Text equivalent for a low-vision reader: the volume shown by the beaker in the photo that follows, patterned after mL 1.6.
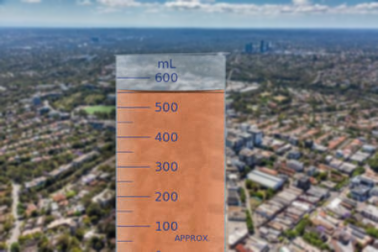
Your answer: mL 550
